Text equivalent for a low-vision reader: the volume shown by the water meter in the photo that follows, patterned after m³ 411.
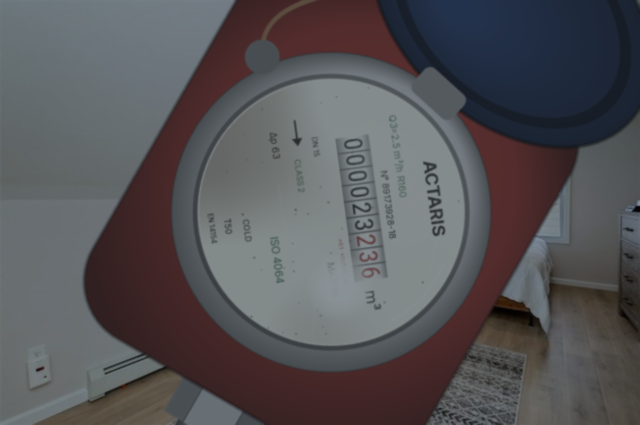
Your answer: m³ 23.236
